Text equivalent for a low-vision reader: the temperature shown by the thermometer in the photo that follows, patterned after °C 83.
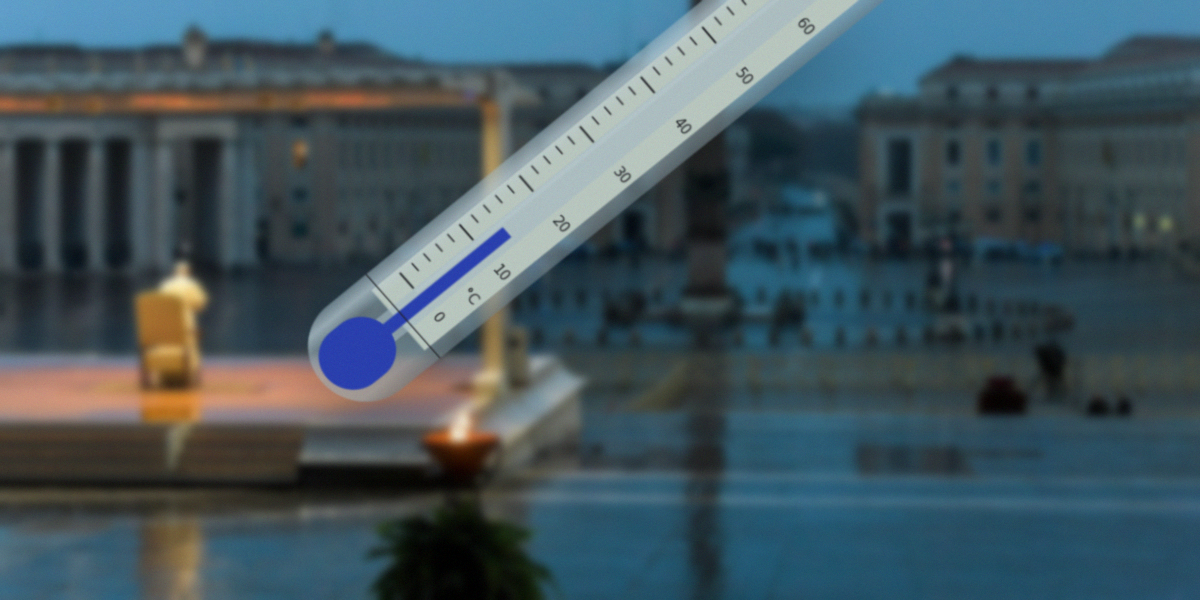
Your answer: °C 14
